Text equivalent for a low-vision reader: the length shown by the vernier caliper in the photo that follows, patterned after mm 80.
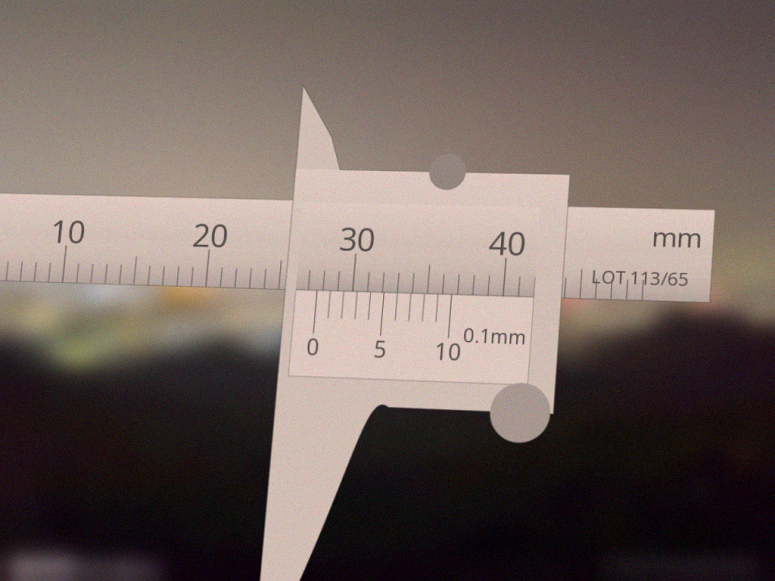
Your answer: mm 27.6
